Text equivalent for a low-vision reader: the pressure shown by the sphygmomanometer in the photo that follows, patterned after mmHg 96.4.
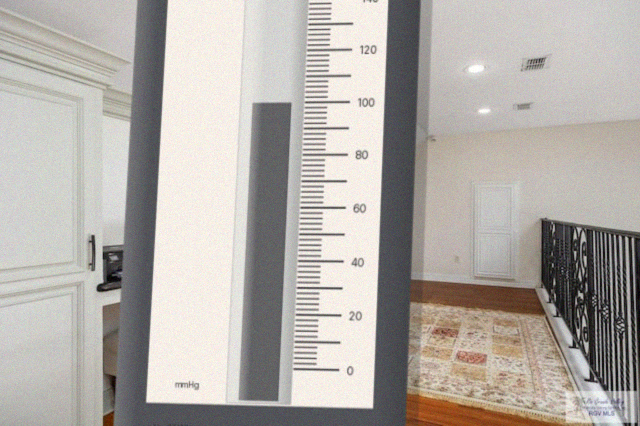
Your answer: mmHg 100
